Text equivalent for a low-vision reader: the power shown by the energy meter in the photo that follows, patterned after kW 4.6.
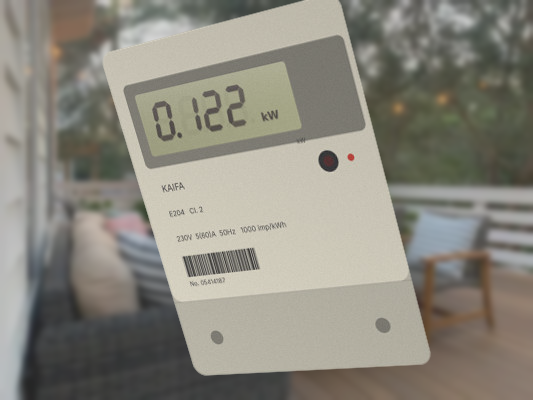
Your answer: kW 0.122
